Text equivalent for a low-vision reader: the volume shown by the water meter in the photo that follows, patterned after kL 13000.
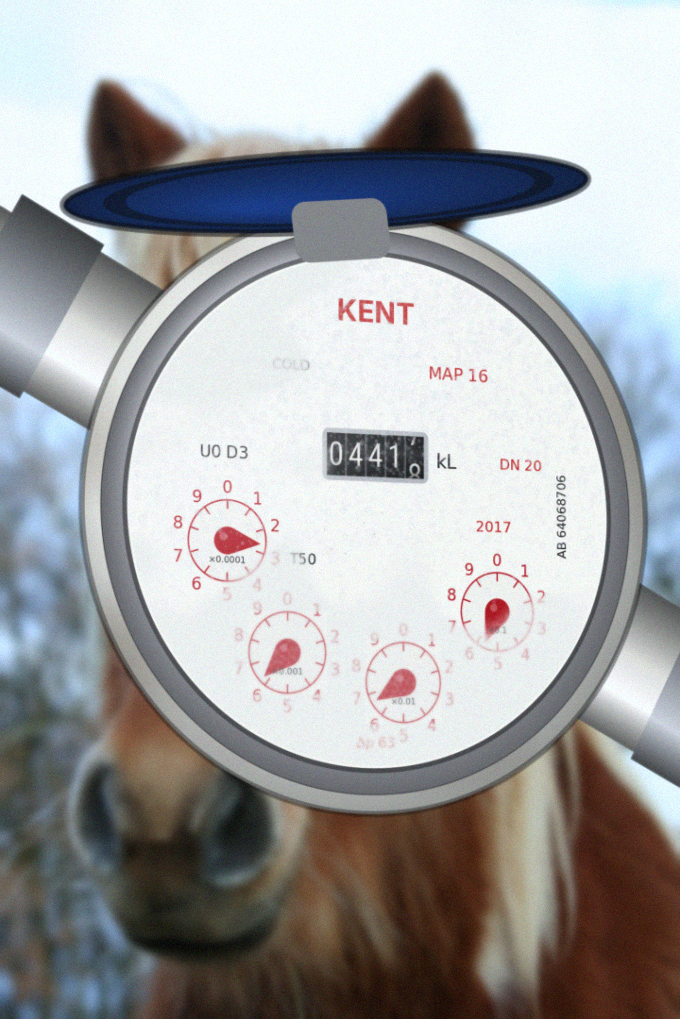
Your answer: kL 4417.5662
